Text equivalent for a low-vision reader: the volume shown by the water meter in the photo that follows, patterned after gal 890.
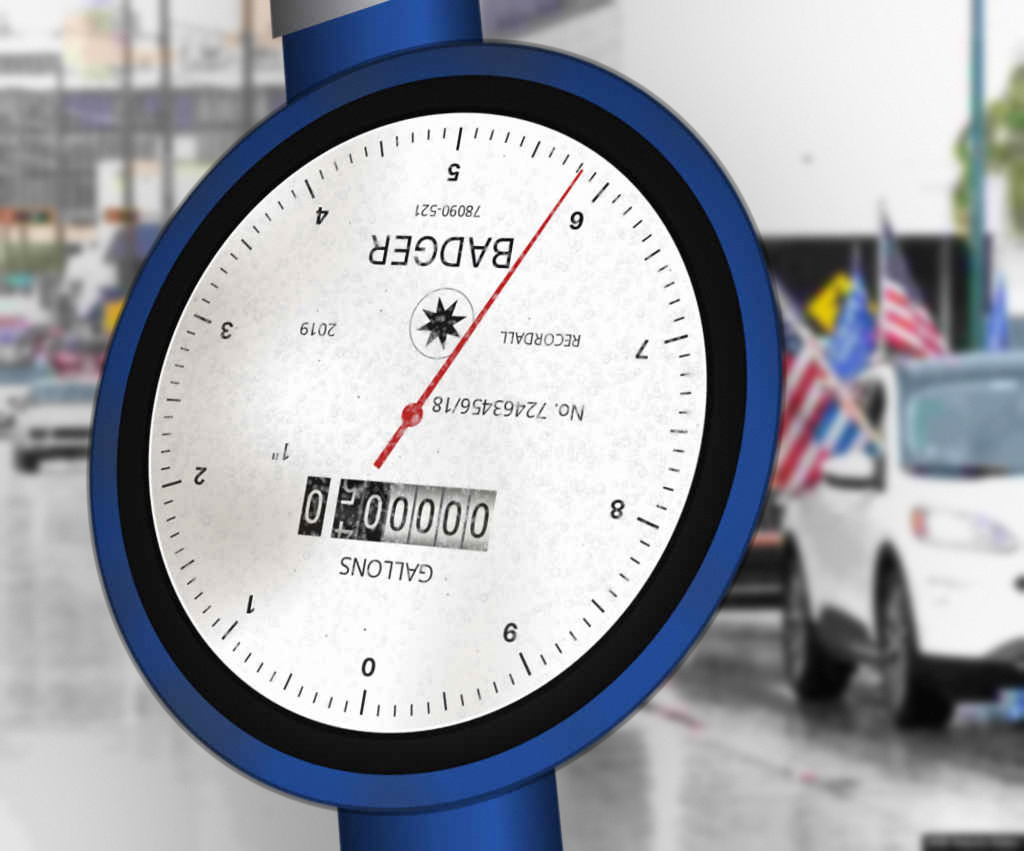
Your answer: gal 45.8
